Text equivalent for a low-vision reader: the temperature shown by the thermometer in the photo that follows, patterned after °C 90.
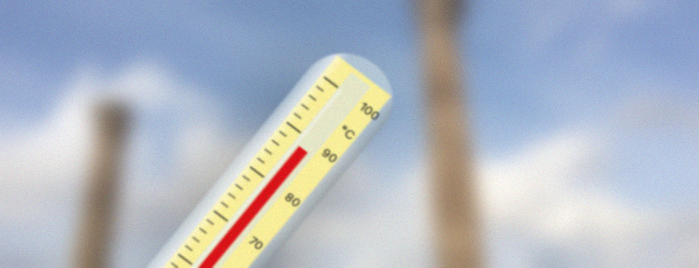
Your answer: °C 88
